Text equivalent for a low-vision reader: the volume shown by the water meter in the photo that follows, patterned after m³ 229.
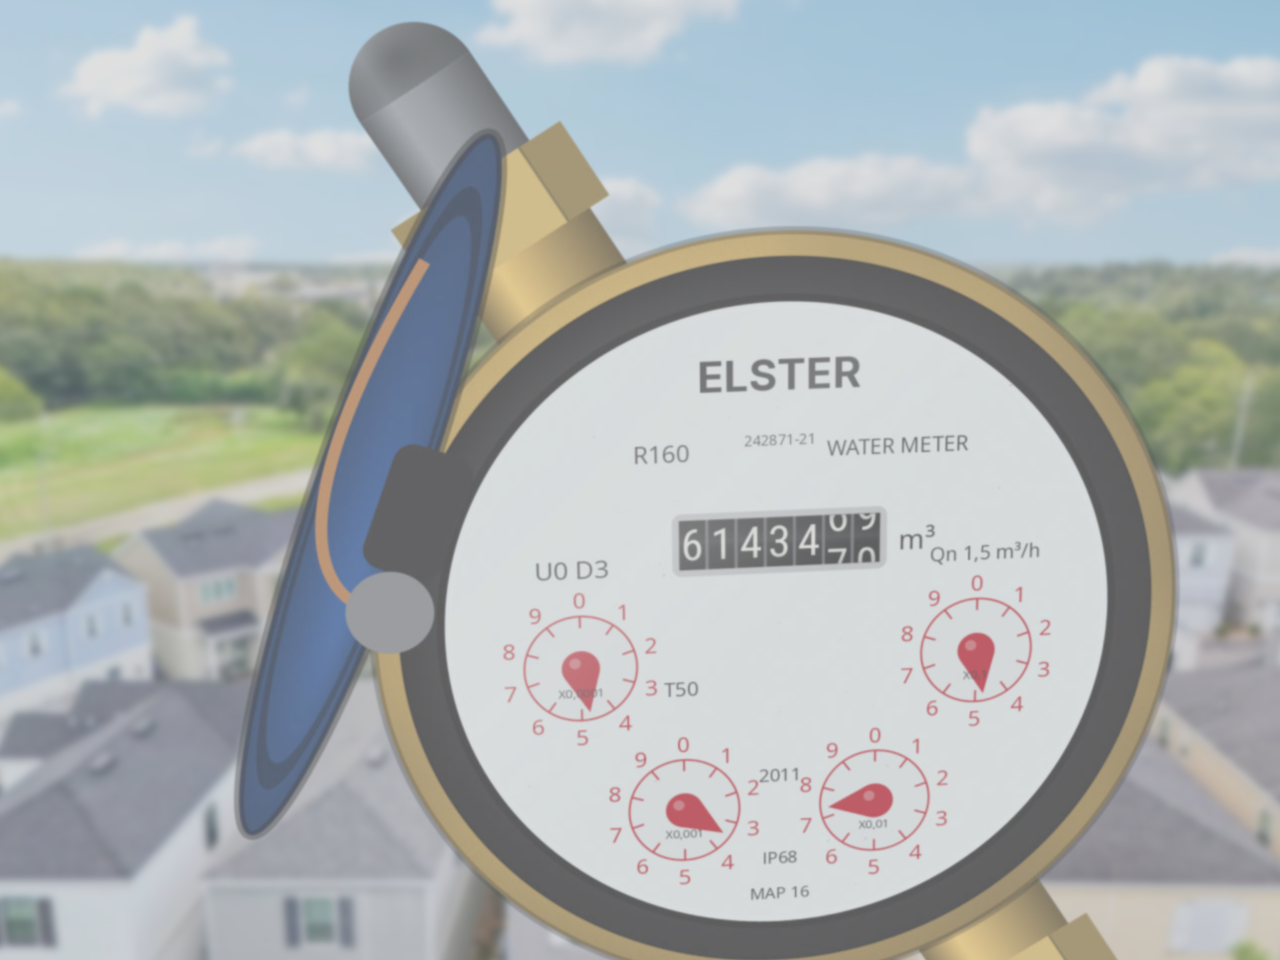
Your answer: m³ 6143469.4734
